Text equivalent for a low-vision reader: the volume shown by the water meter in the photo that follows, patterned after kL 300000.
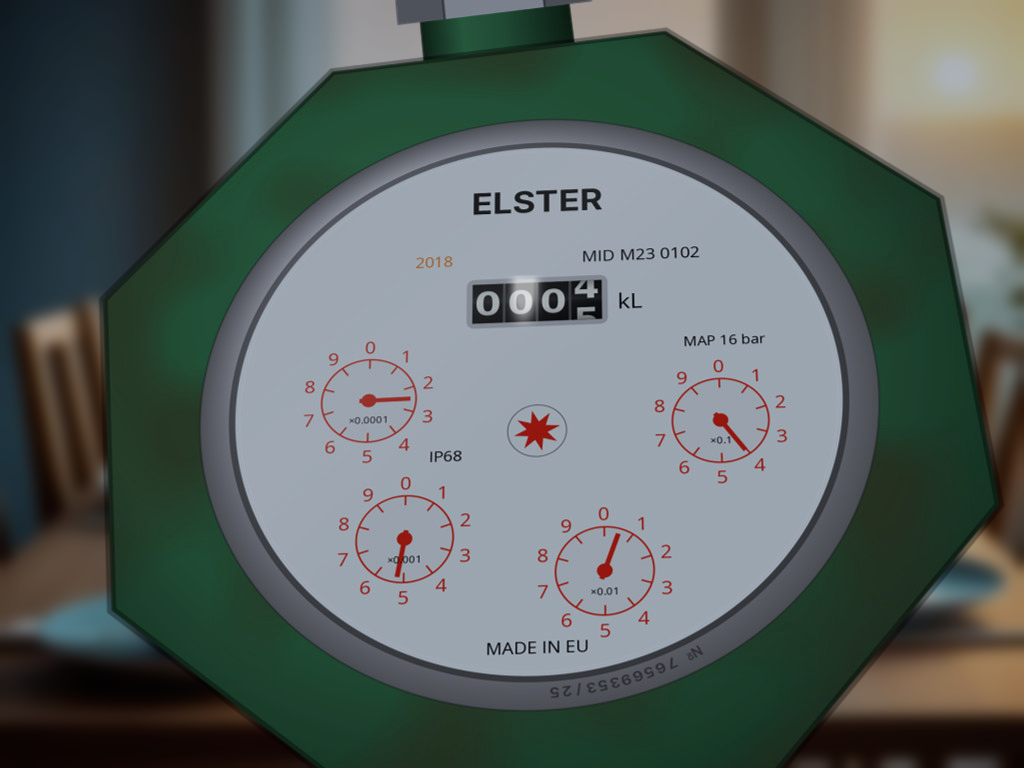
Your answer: kL 4.4052
